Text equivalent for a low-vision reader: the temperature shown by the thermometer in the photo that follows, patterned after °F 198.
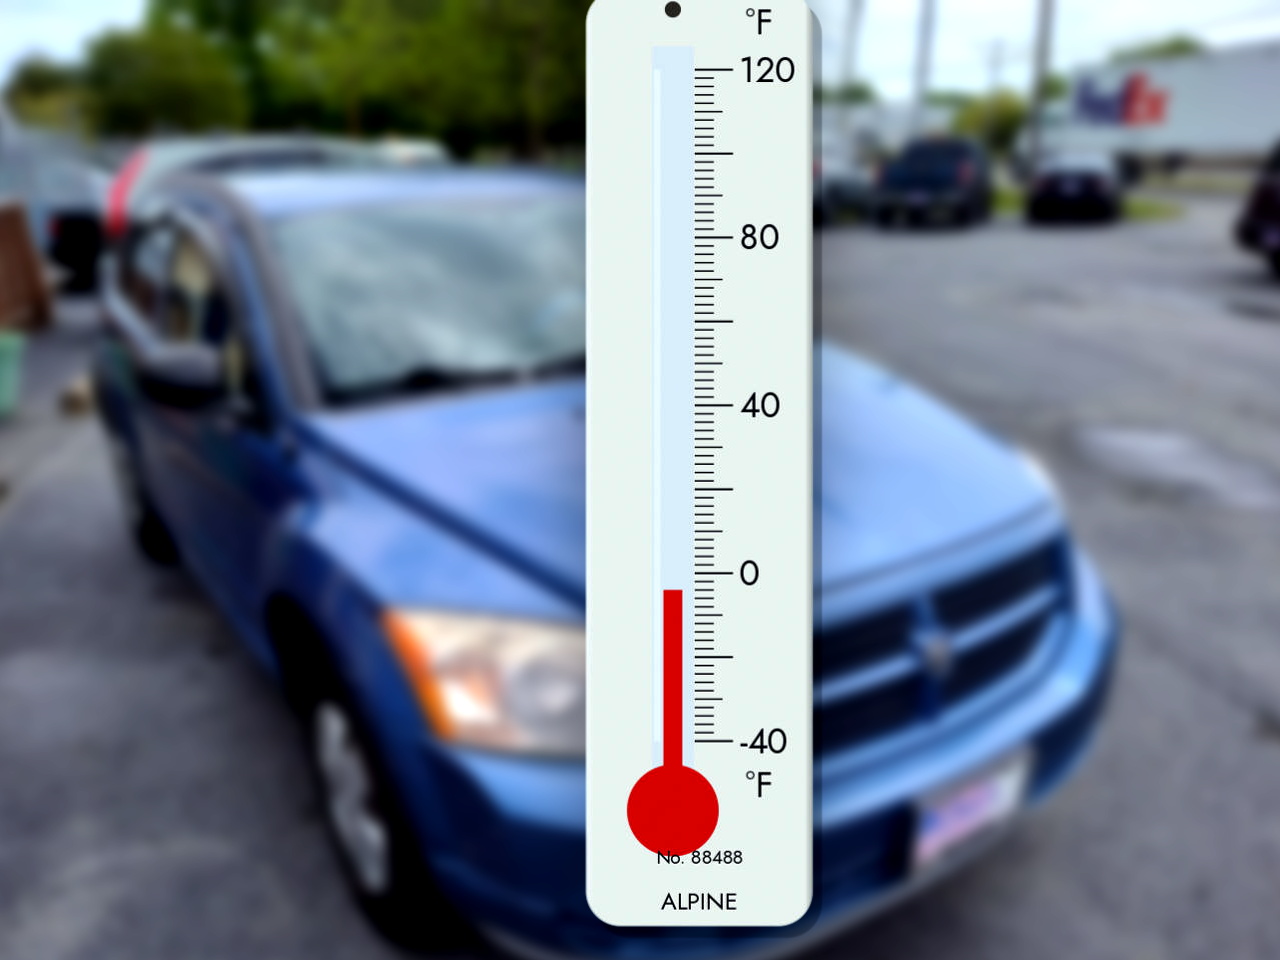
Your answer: °F -4
